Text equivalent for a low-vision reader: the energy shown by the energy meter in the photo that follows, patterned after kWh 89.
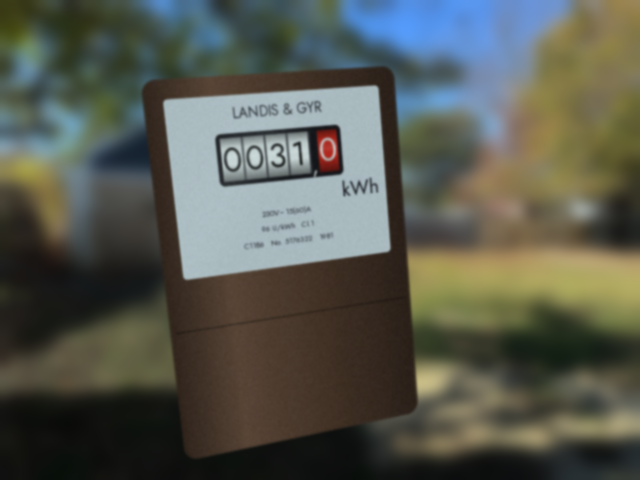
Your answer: kWh 31.0
